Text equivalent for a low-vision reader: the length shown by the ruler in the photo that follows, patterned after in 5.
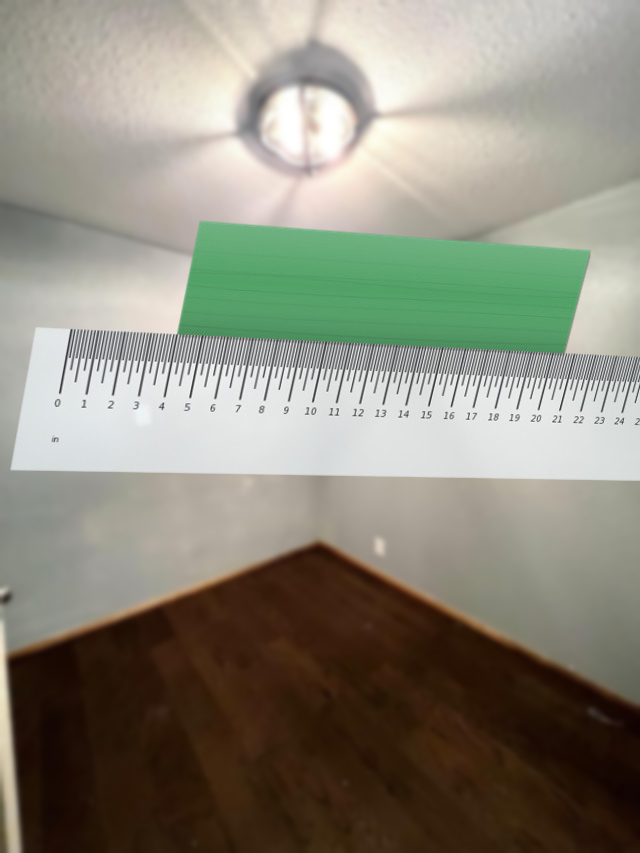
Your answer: in 16.5
